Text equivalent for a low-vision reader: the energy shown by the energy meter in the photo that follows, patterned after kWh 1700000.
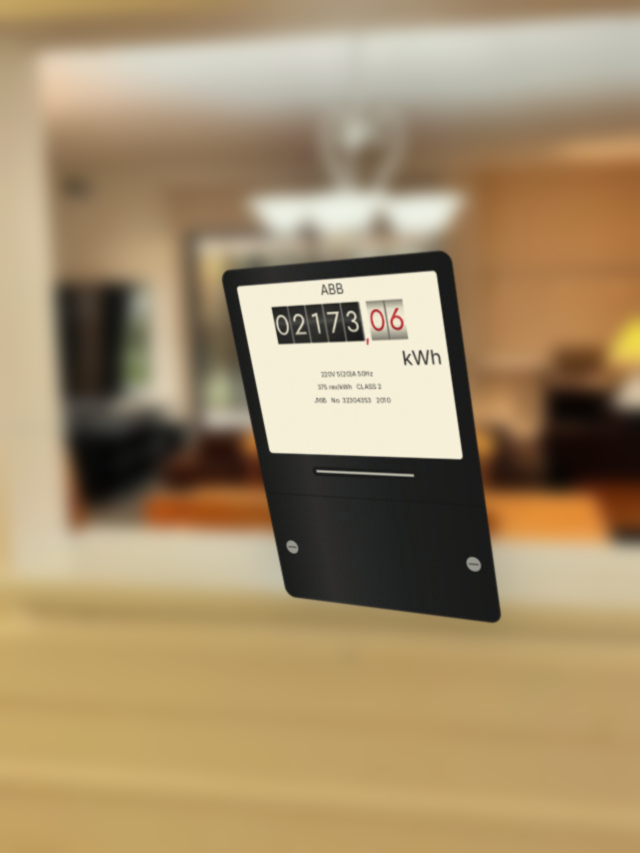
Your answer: kWh 2173.06
